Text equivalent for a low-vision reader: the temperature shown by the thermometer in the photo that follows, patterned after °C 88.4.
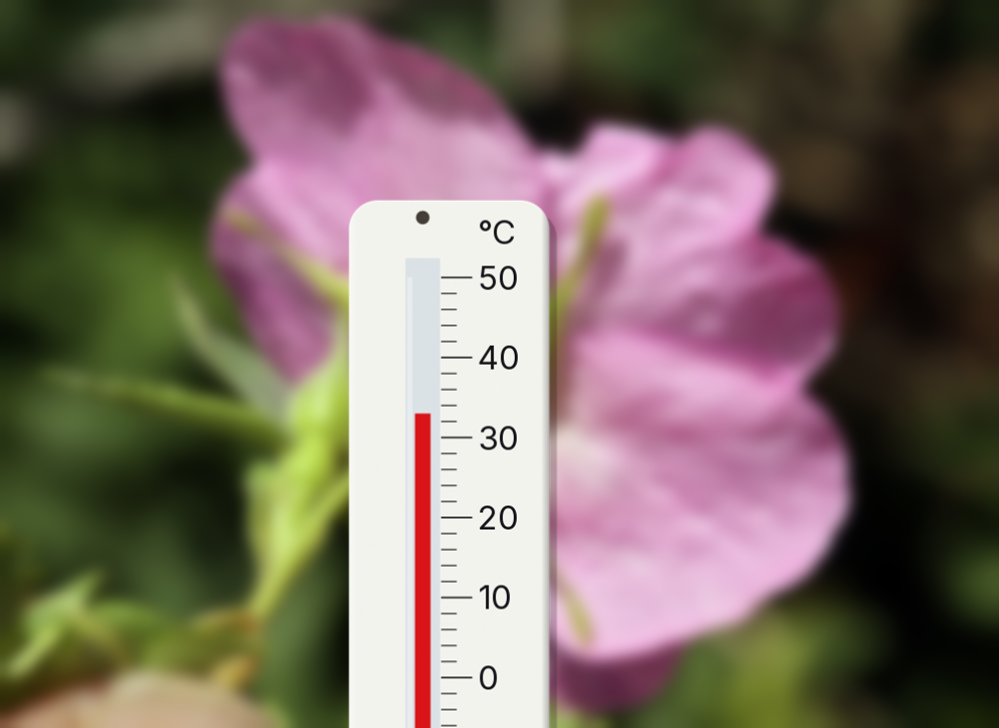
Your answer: °C 33
